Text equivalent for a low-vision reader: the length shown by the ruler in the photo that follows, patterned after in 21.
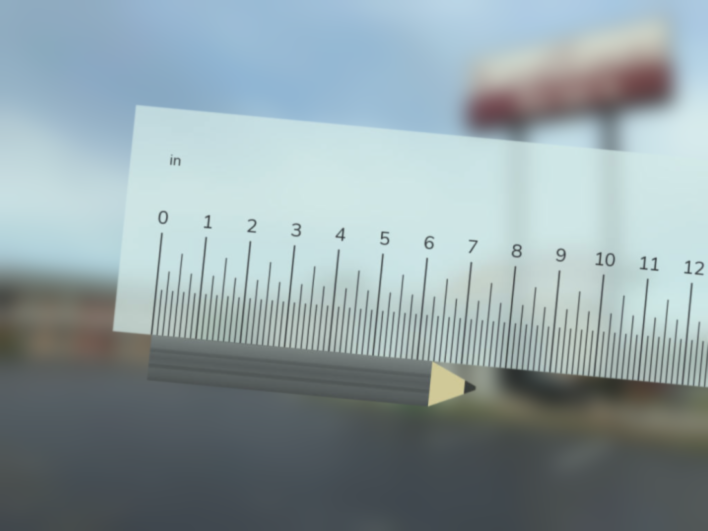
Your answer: in 7.375
